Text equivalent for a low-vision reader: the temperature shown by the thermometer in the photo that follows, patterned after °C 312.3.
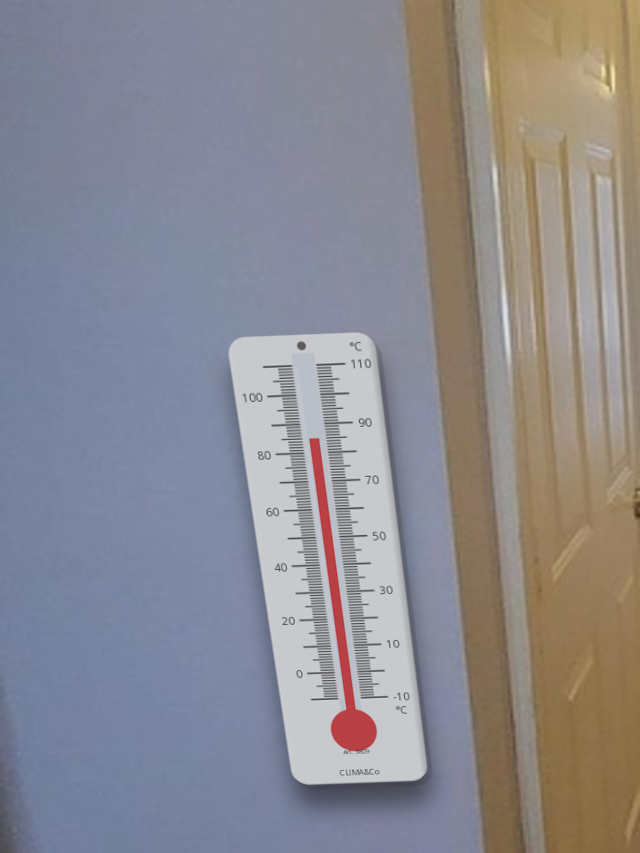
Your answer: °C 85
